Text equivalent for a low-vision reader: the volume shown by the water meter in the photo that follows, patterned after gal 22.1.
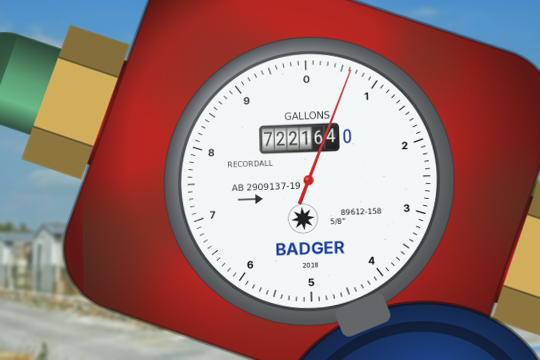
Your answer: gal 7221640.6
